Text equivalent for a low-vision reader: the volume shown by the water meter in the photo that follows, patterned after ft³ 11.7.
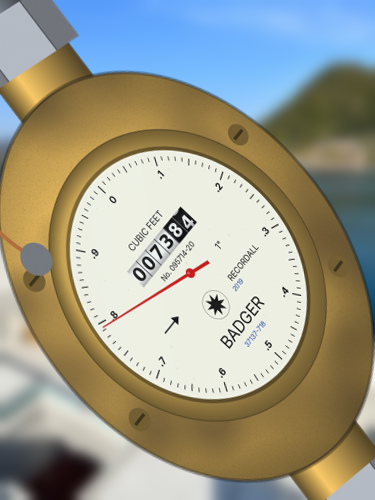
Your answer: ft³ 7383.79
